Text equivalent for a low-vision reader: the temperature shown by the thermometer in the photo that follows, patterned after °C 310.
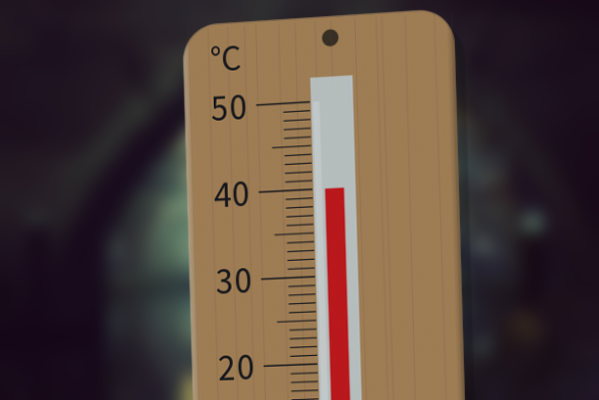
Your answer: °C 40
